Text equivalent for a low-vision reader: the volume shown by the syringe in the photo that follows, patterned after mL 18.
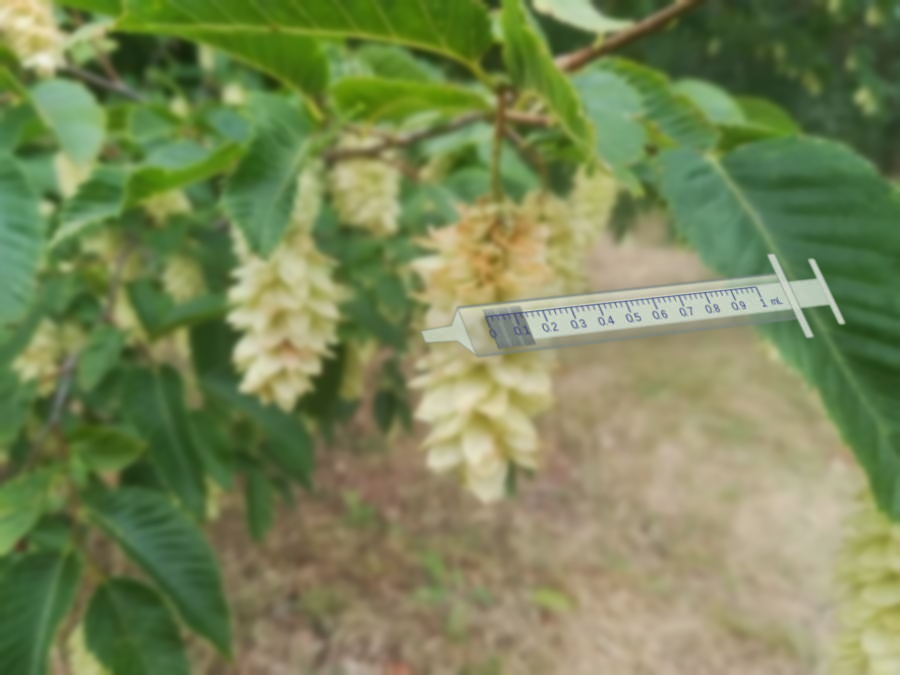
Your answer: mL 0
